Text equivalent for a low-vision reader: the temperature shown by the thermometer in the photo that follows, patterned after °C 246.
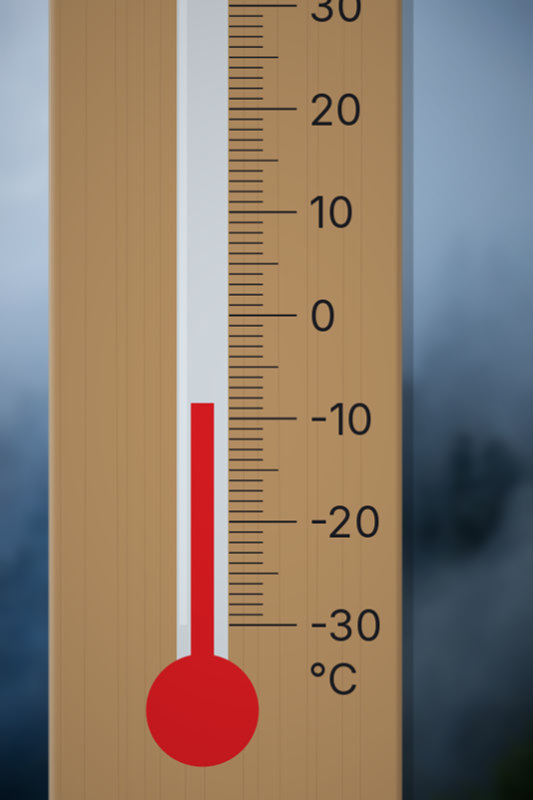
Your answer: °C -8.5
